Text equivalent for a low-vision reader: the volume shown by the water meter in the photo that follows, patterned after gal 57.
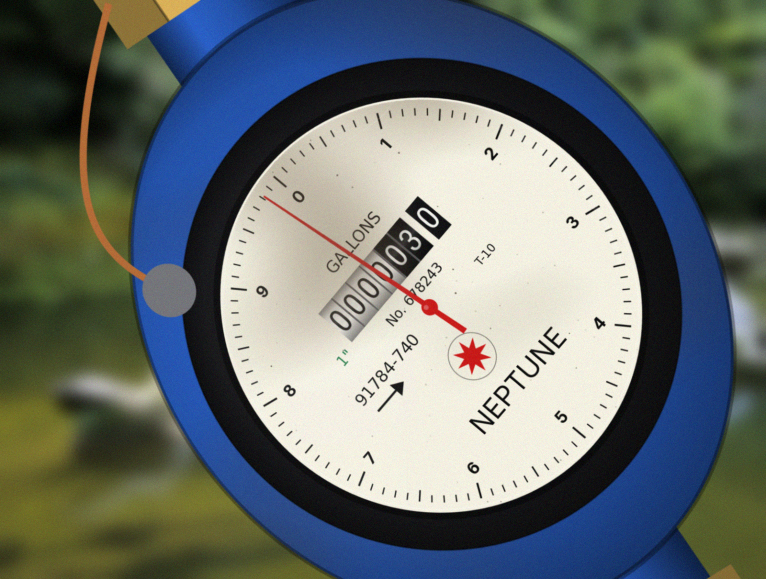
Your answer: gal 29.8
